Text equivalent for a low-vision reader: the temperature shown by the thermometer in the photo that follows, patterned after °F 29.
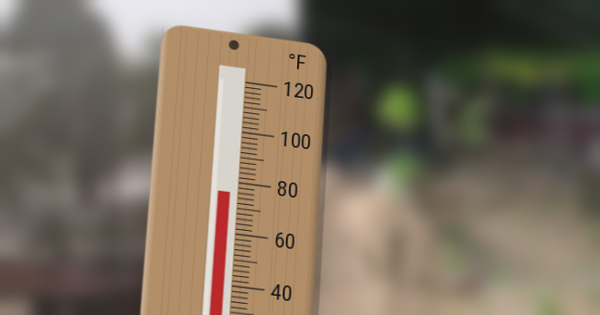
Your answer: °F 76
